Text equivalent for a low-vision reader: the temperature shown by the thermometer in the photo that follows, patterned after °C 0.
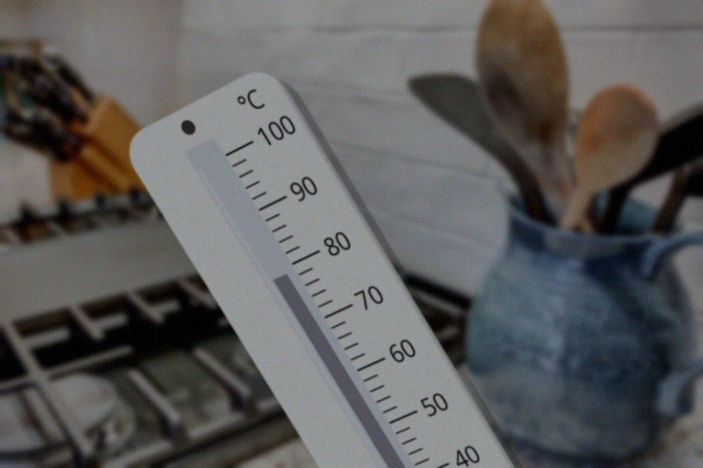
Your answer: °C 79
